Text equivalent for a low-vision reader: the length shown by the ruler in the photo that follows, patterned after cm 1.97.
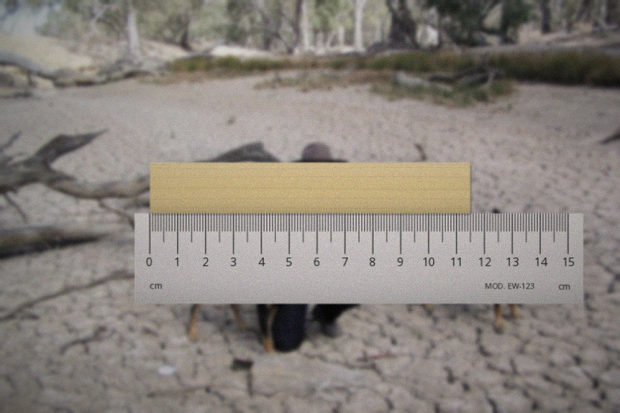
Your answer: cm 11.5
